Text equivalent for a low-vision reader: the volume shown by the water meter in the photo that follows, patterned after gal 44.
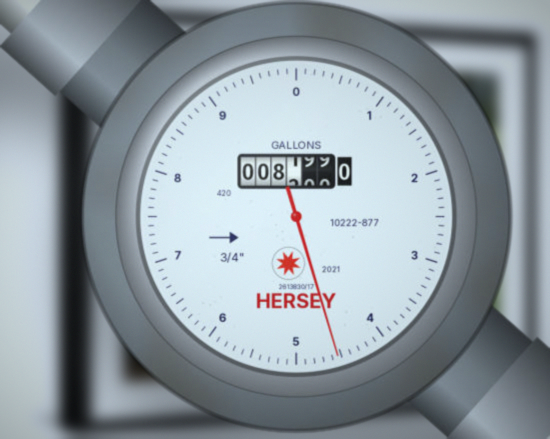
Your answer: gal 81994.5
